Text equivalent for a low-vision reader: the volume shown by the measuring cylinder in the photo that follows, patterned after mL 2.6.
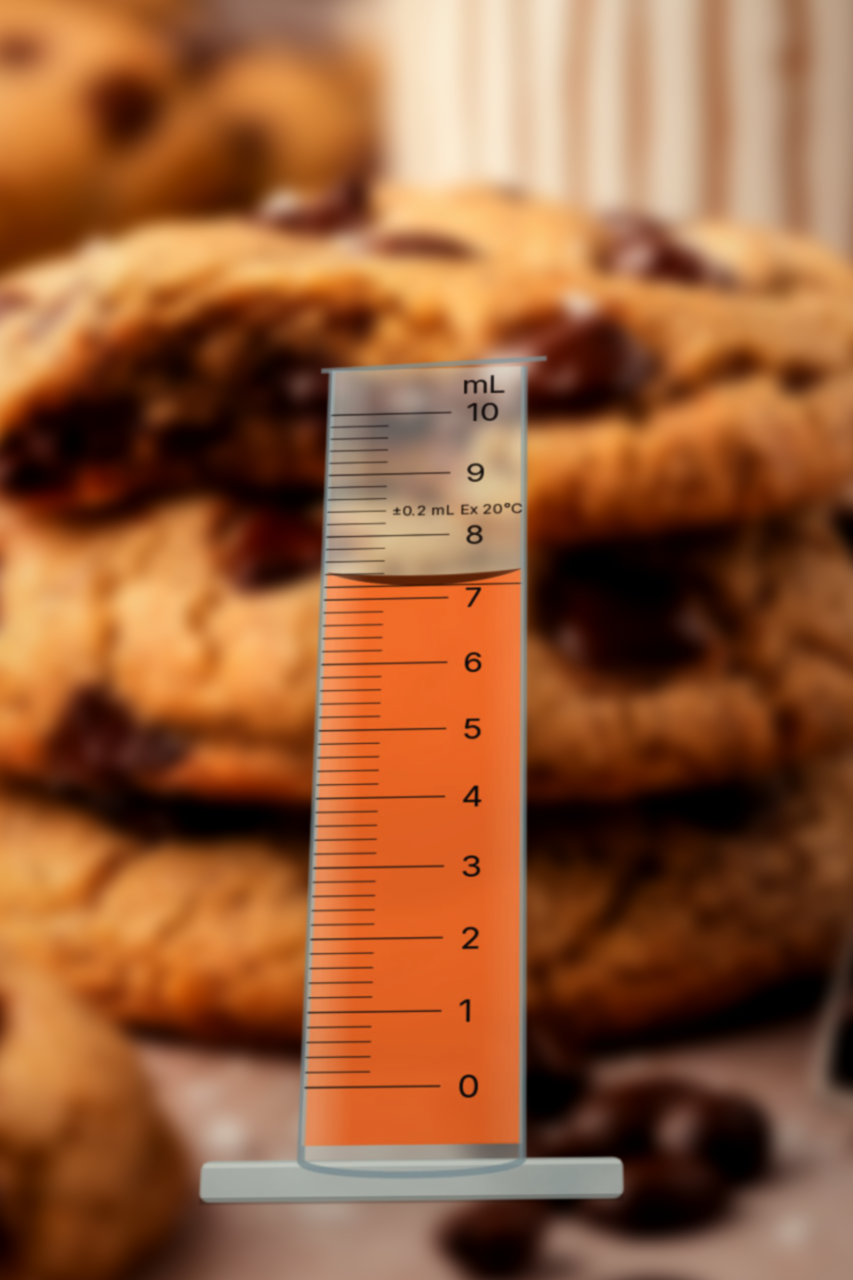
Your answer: mL 7.2
